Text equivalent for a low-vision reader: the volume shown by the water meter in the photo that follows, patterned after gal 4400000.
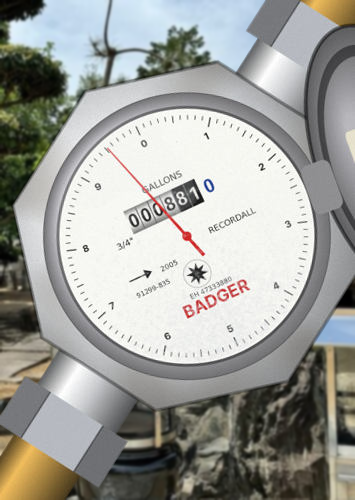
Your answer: gal 8809.5
